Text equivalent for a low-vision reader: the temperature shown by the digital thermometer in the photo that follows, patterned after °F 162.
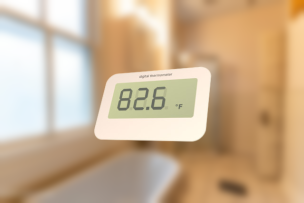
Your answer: °F 82.6
